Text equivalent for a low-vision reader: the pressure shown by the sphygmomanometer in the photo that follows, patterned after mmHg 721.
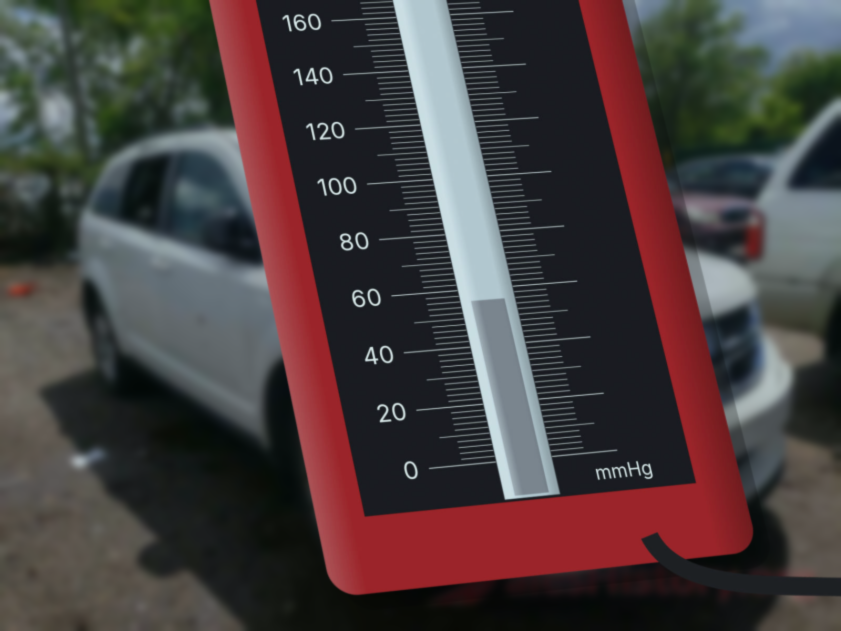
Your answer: mmHg 56
